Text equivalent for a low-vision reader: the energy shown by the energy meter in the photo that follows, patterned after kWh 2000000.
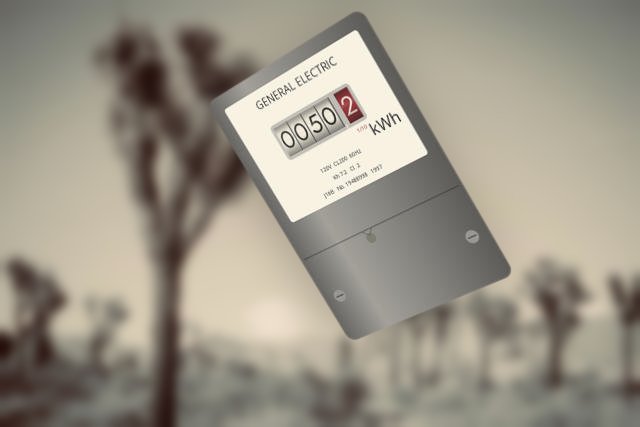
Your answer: kWh 50.2
